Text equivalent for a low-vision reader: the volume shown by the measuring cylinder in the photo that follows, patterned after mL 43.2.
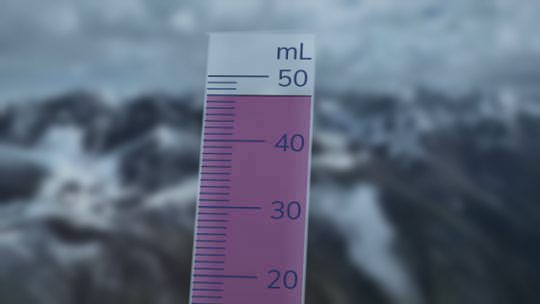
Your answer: mL 47
